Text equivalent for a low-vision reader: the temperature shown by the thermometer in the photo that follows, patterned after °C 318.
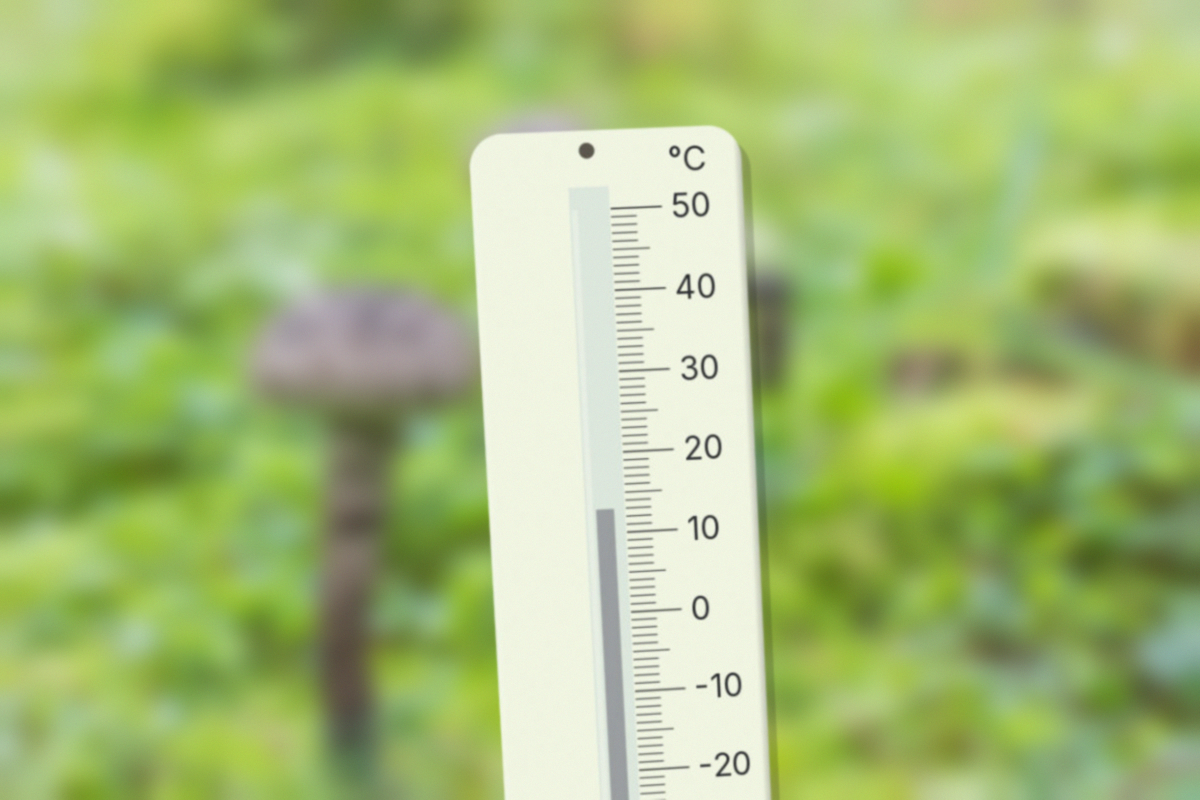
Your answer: °C 13
